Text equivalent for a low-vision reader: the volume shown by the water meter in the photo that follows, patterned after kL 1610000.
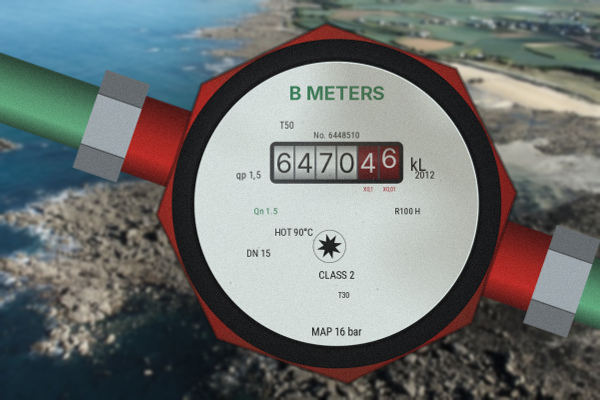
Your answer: kL 6470.46
